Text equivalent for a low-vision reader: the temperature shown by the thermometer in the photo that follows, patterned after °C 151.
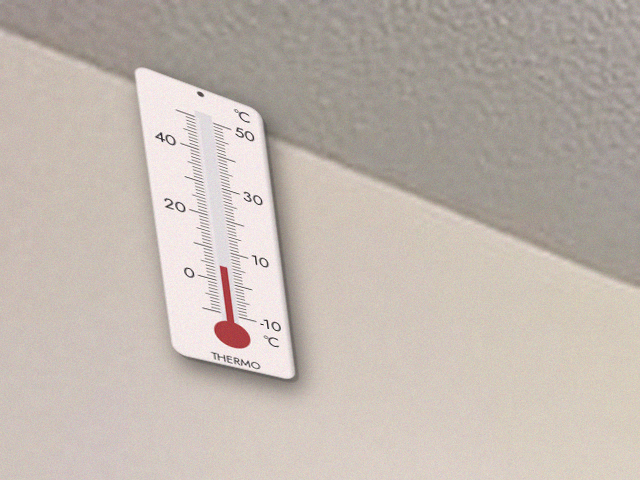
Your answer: °C 5
